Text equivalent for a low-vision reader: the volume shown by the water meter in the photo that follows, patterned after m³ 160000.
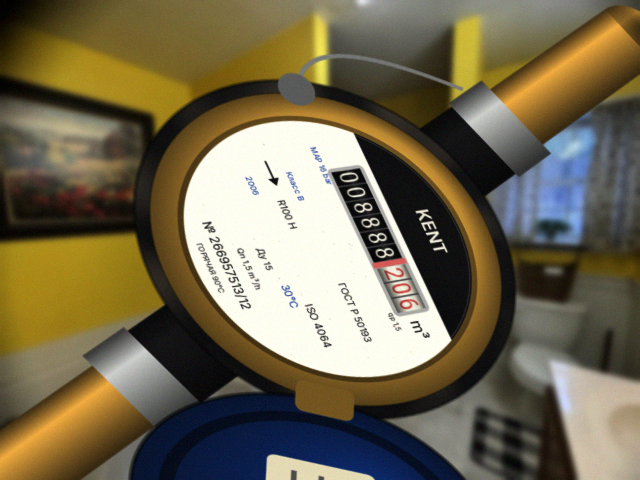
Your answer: m³ 8888.206
